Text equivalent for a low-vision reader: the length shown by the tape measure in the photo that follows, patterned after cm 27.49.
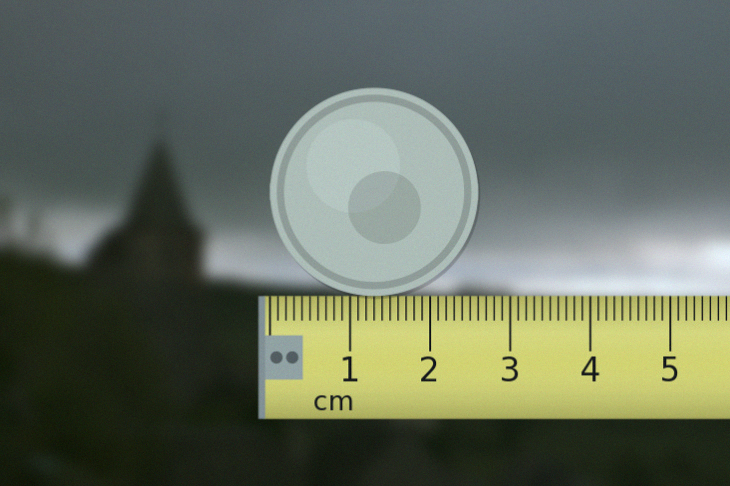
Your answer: cm 2.6
